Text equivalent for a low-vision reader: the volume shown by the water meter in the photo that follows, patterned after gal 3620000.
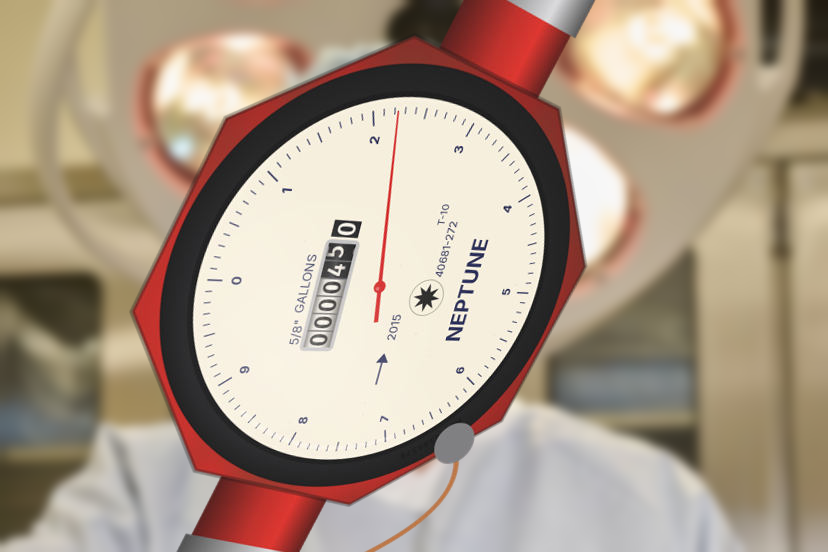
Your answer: gal 452.2
